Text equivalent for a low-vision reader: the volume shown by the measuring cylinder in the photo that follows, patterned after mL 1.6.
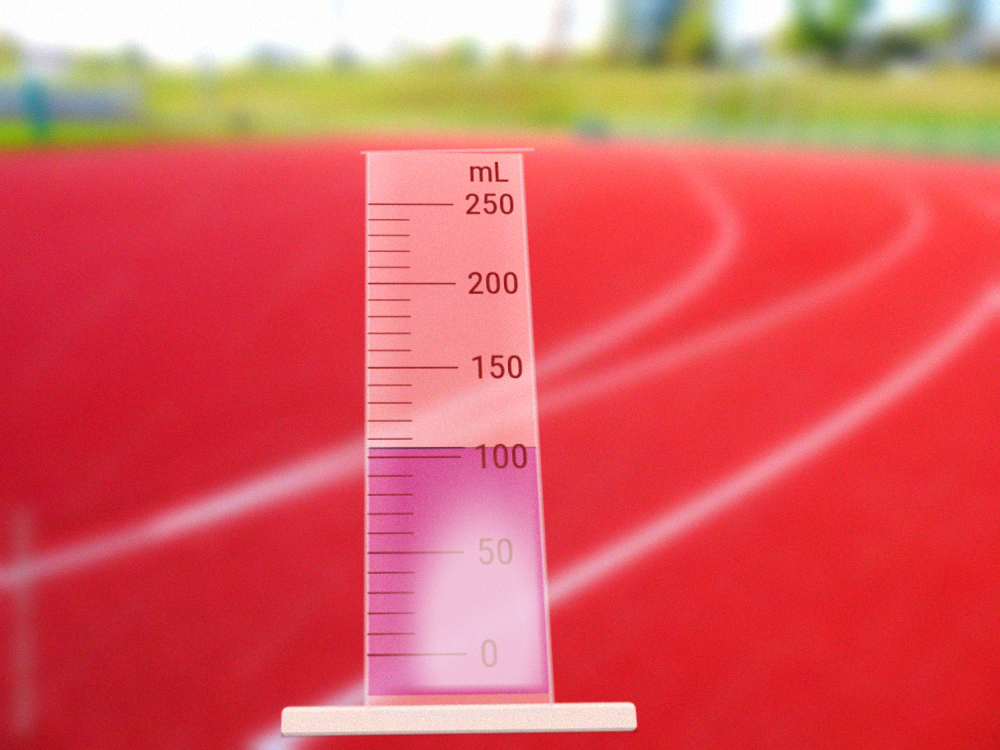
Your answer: mL 105
